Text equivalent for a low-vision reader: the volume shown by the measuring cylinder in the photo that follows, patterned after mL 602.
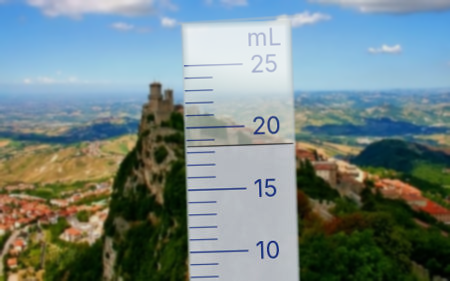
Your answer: mL 18.5
